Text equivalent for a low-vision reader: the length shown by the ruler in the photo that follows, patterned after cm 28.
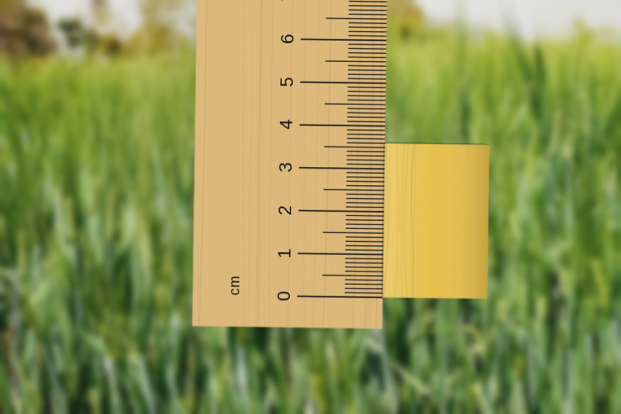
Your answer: cm 3.6
